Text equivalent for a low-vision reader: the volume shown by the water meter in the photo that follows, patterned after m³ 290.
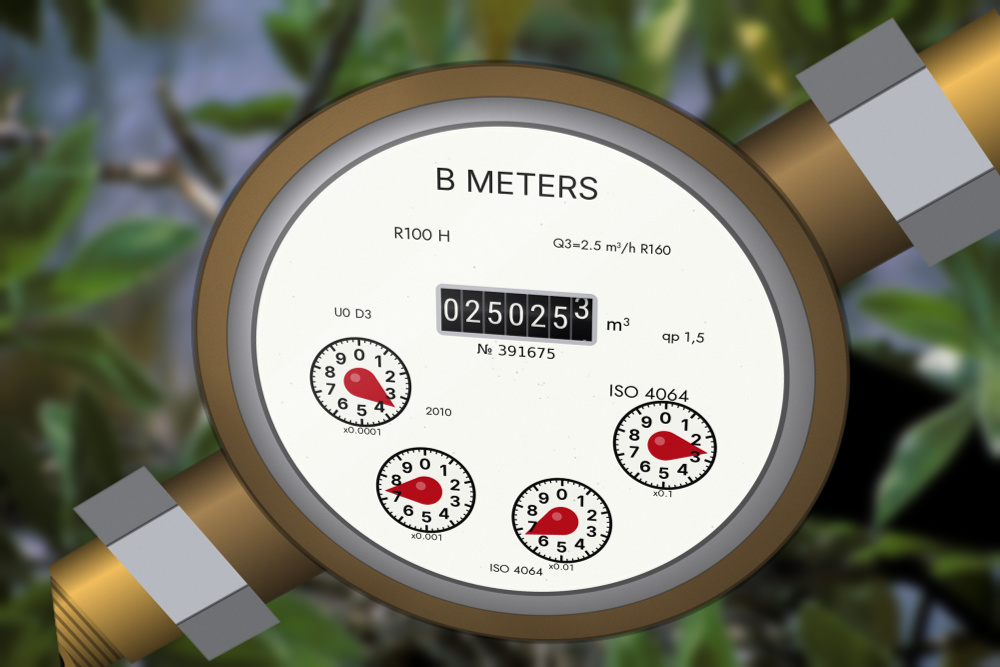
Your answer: m³ 250253.2673
